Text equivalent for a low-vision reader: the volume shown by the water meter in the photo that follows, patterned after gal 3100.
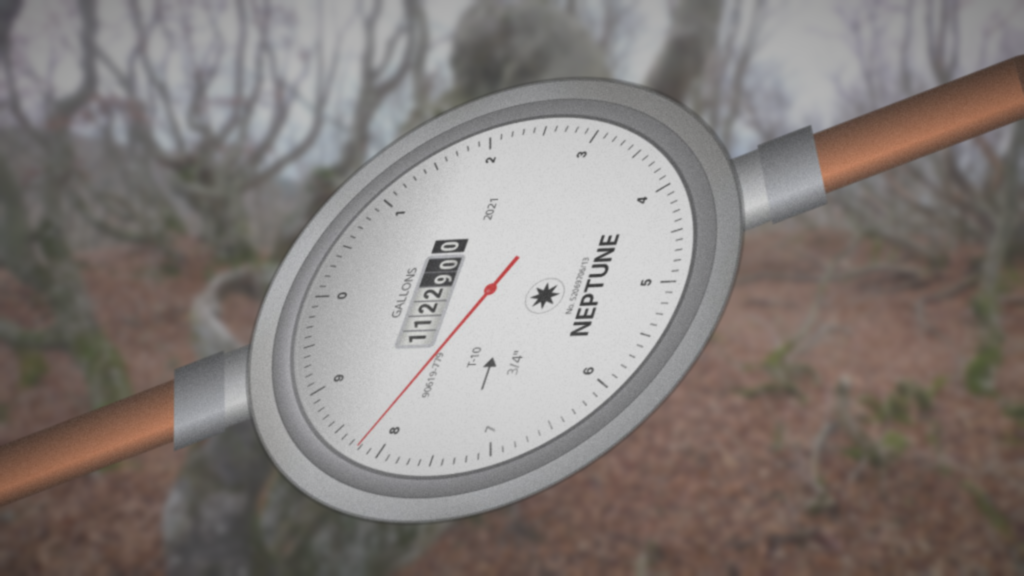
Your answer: gal 1122898.2
